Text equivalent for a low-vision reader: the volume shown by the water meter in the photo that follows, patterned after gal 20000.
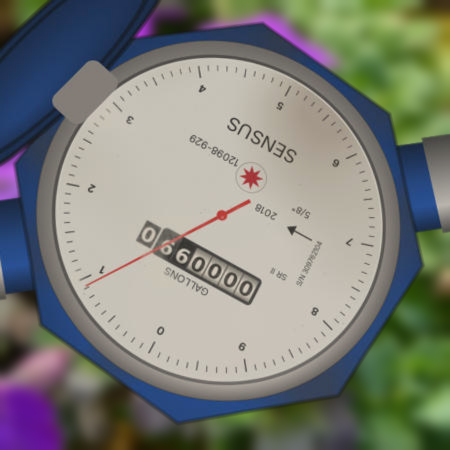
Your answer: gal 990.9
